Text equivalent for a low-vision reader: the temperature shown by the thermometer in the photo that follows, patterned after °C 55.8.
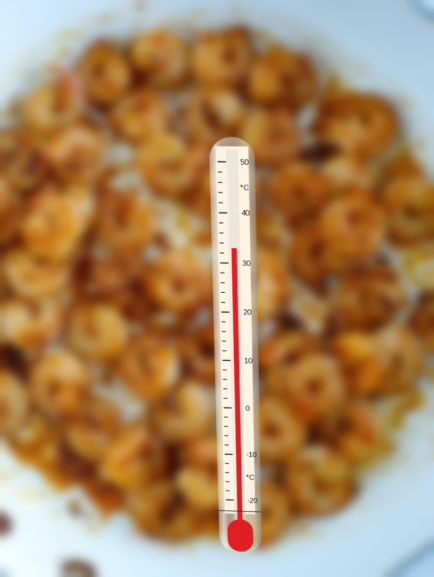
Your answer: °C 33
